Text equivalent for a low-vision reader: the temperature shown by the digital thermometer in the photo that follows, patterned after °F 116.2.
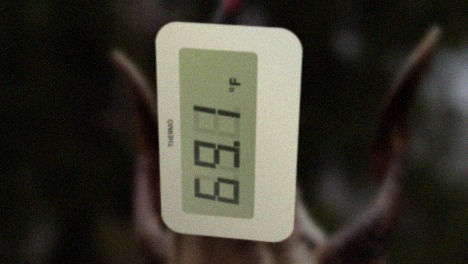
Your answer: °F 69.1
